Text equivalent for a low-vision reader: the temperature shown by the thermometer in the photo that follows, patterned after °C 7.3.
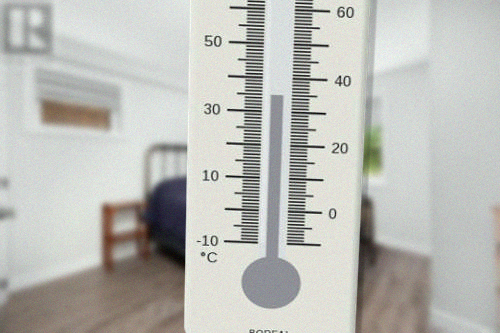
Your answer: °C 35
